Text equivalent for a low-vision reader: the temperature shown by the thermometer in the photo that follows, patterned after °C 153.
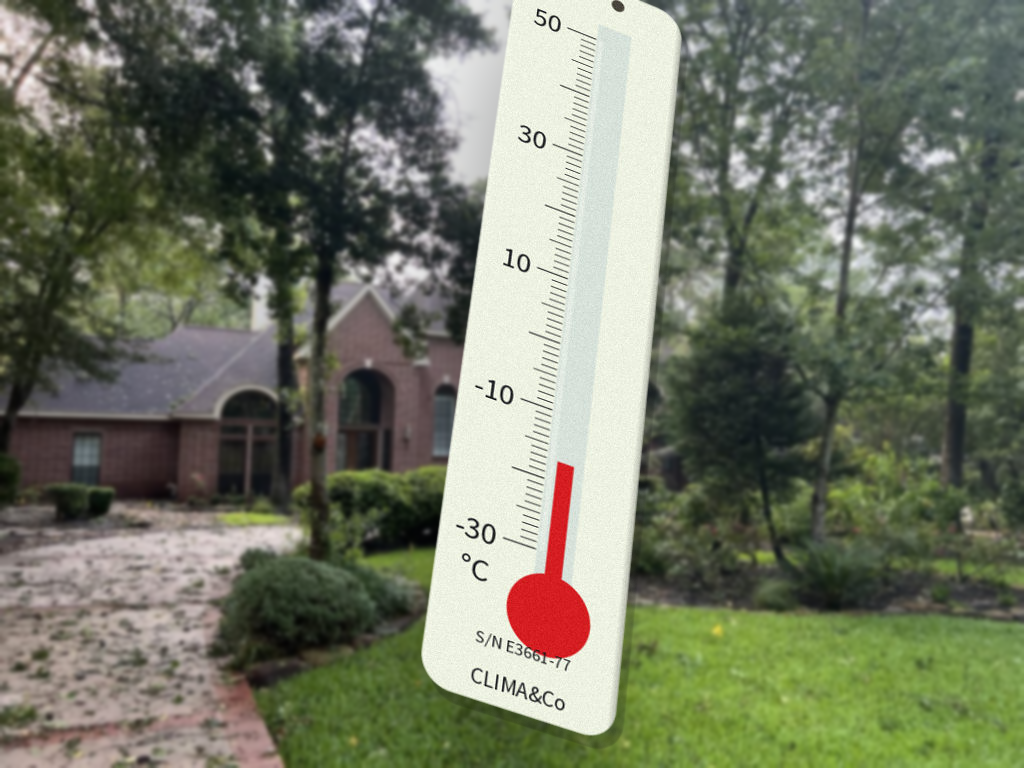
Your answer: °C -17
